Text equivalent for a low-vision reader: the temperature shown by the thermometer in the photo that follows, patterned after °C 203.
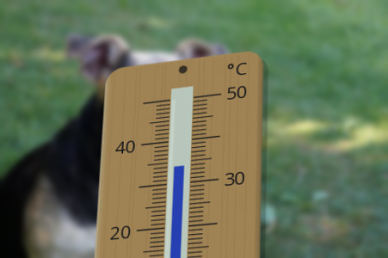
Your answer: °C 34
